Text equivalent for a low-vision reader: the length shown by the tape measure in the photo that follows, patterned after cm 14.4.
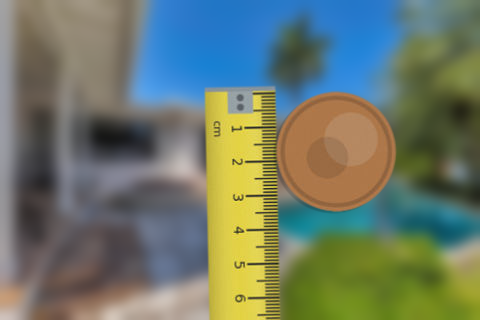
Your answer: cm 3.5
